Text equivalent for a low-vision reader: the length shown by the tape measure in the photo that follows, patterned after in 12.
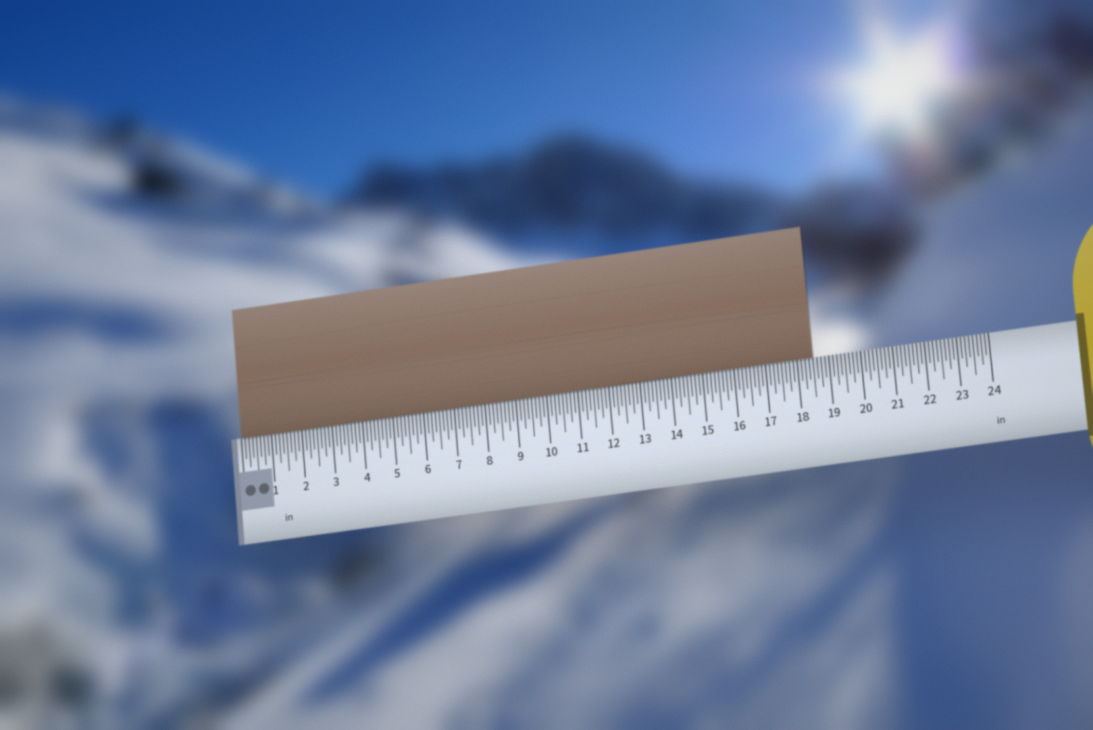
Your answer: in 18.5
